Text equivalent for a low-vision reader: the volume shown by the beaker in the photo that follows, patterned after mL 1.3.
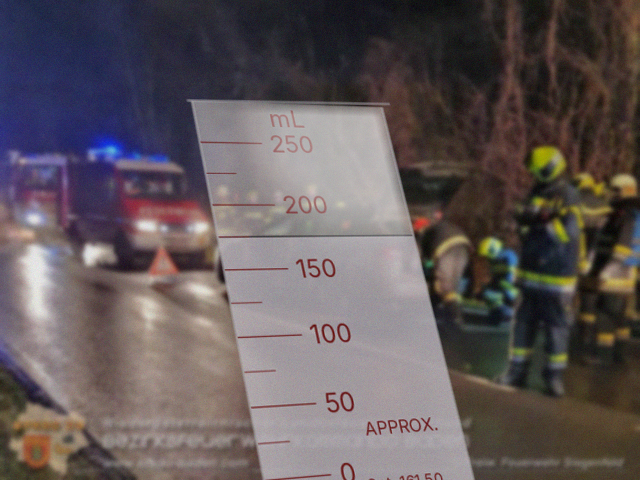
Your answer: mL 175
